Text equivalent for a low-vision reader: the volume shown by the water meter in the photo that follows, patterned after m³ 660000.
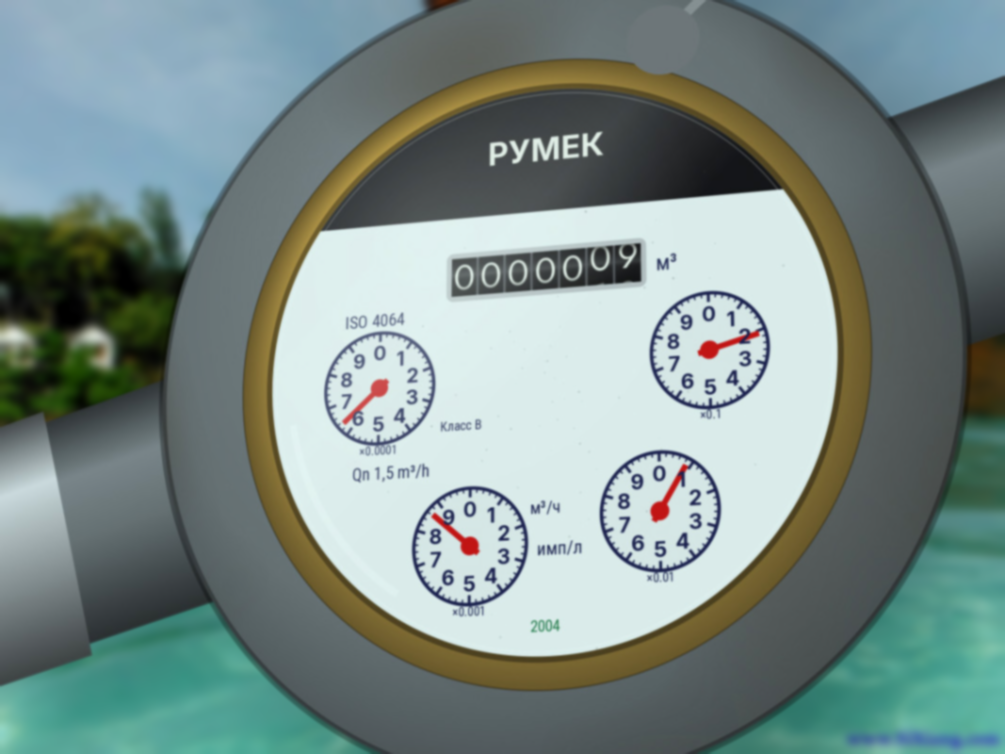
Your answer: m³ 9.2086
